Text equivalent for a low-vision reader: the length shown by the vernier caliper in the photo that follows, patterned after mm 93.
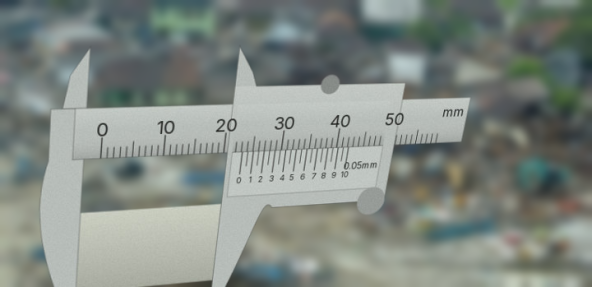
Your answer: mm 23.2
